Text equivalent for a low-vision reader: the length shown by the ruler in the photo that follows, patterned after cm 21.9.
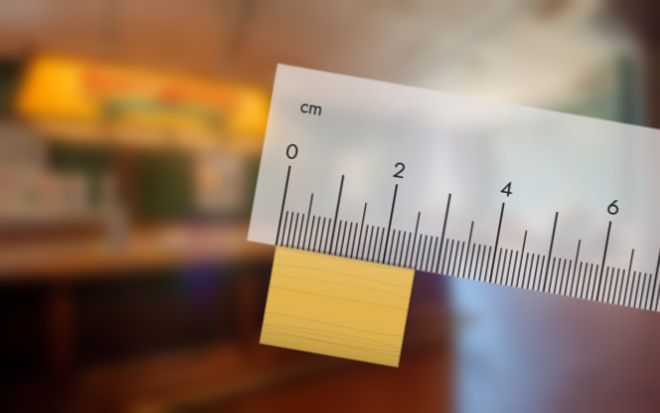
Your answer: cm 2.6
